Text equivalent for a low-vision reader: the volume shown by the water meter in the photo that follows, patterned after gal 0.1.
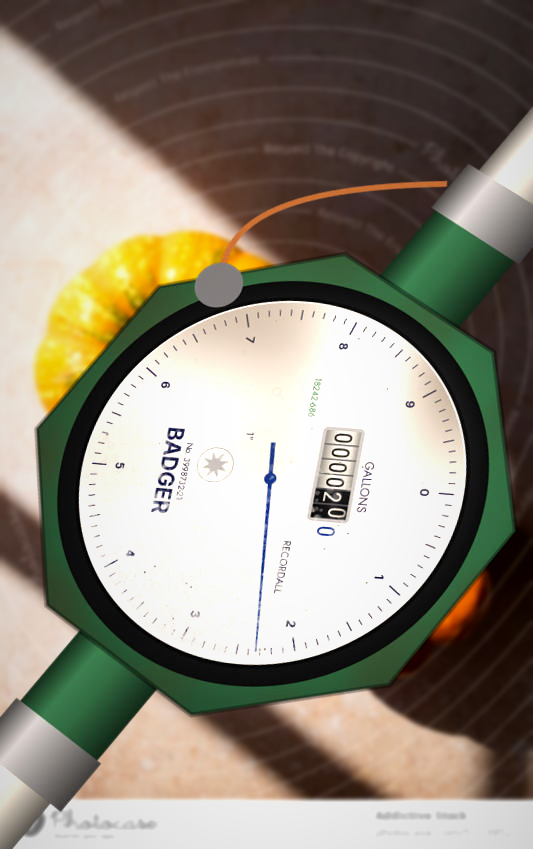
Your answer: gal 202.3
